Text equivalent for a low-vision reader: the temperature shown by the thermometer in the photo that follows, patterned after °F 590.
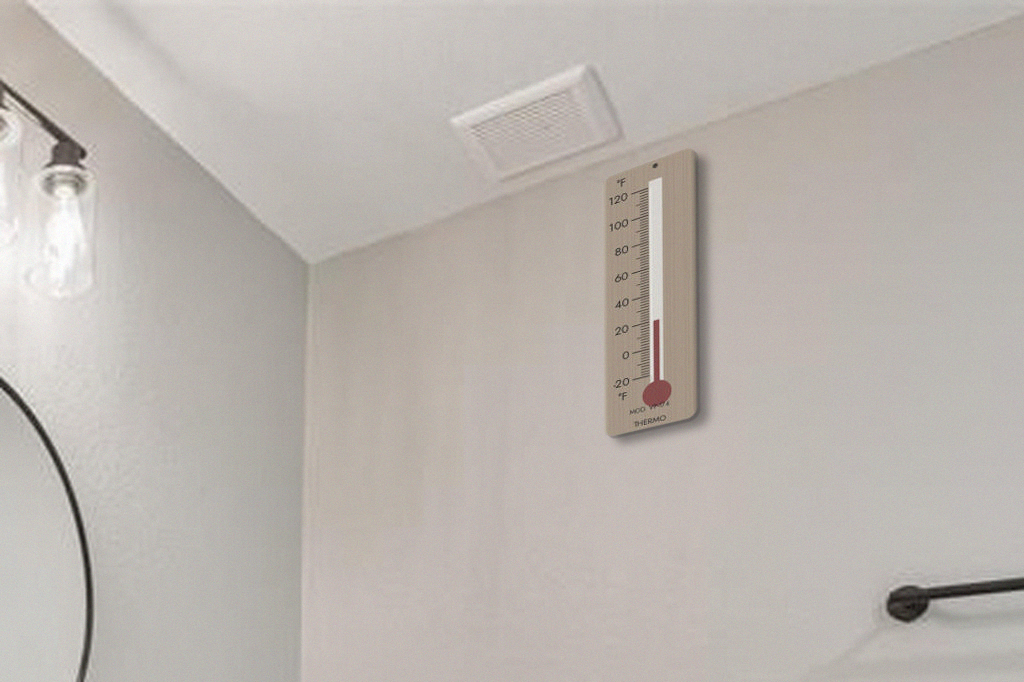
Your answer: °F 20
